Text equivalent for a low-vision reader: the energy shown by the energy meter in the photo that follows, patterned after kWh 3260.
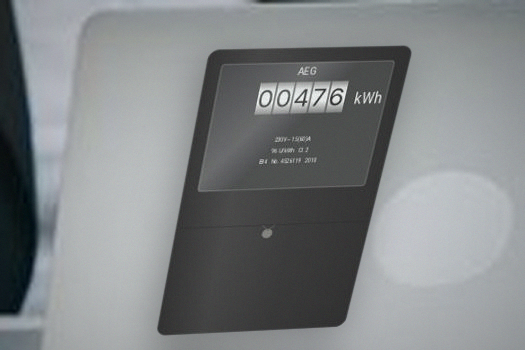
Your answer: kWh 476
